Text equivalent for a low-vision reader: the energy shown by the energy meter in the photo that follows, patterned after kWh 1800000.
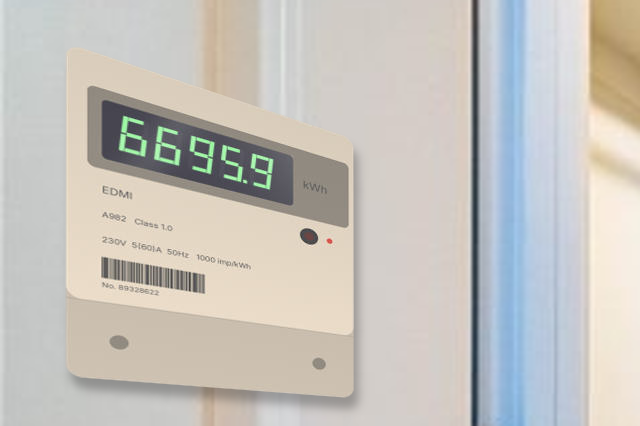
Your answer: kWh 6695.9
